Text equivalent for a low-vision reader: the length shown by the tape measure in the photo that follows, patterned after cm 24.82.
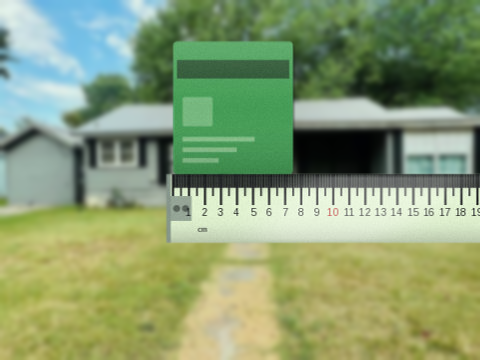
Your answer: cm 7.5
